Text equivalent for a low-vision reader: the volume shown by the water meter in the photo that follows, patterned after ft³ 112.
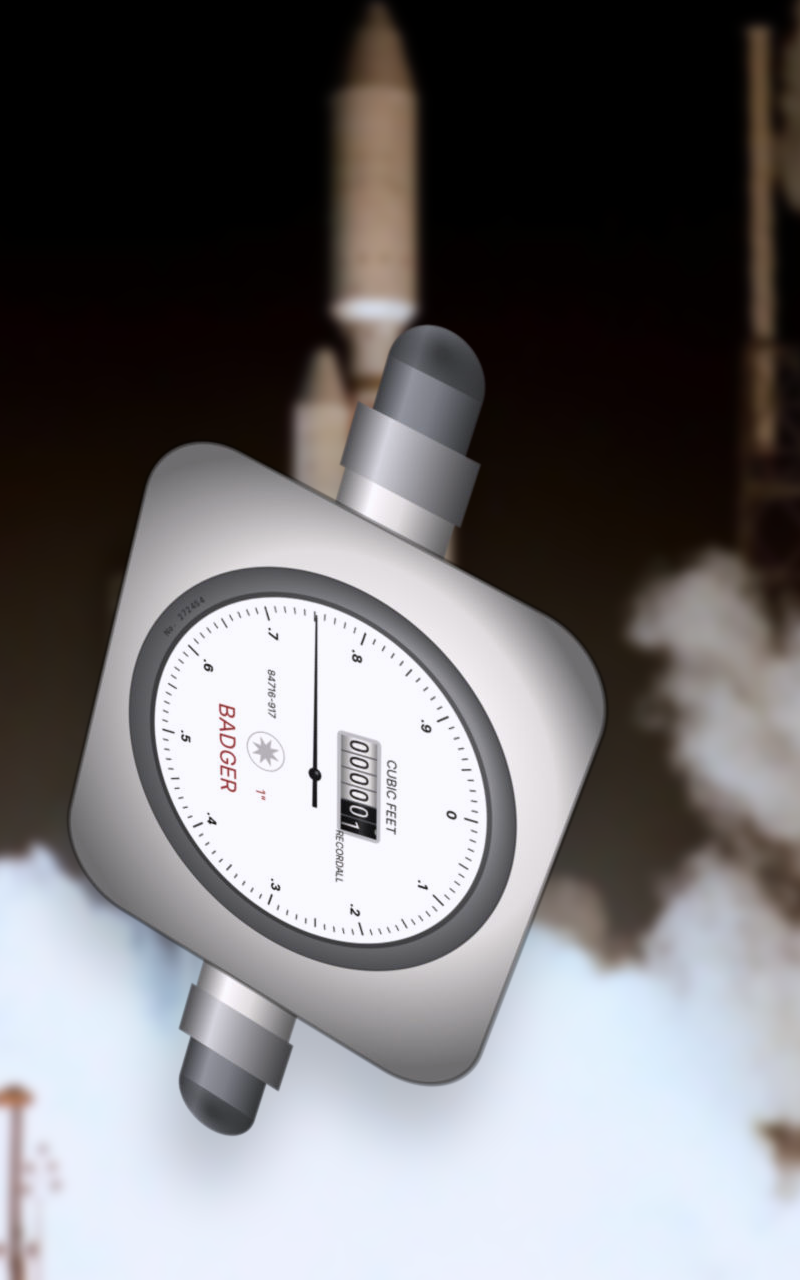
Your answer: ft³ 0.75
